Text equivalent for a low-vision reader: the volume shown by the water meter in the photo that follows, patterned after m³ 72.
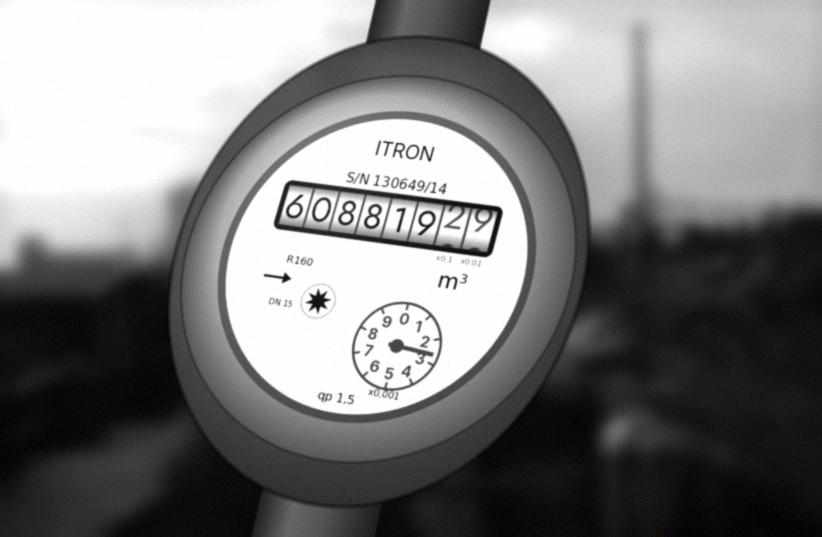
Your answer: m³ 608819.292
